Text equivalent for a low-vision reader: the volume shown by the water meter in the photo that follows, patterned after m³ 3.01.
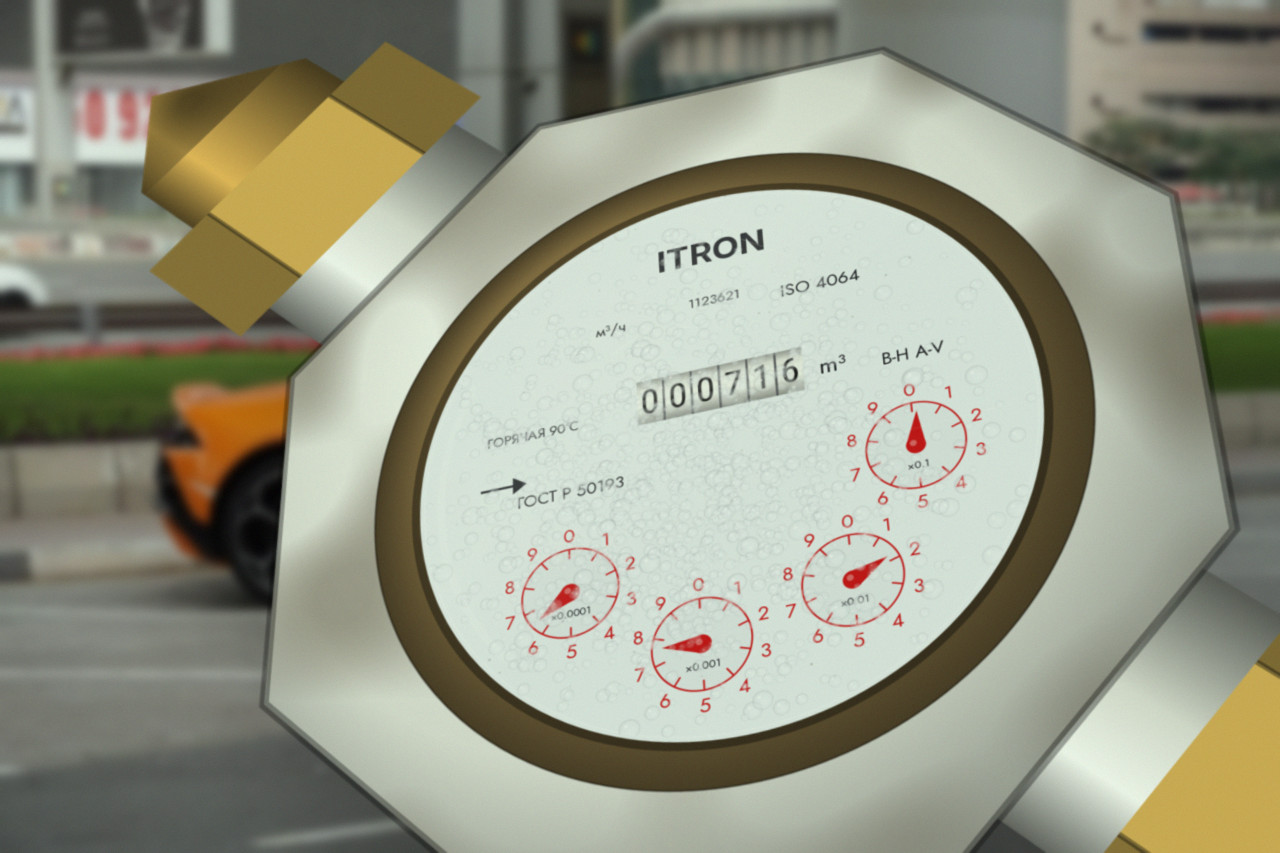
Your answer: m³ 716.0176
